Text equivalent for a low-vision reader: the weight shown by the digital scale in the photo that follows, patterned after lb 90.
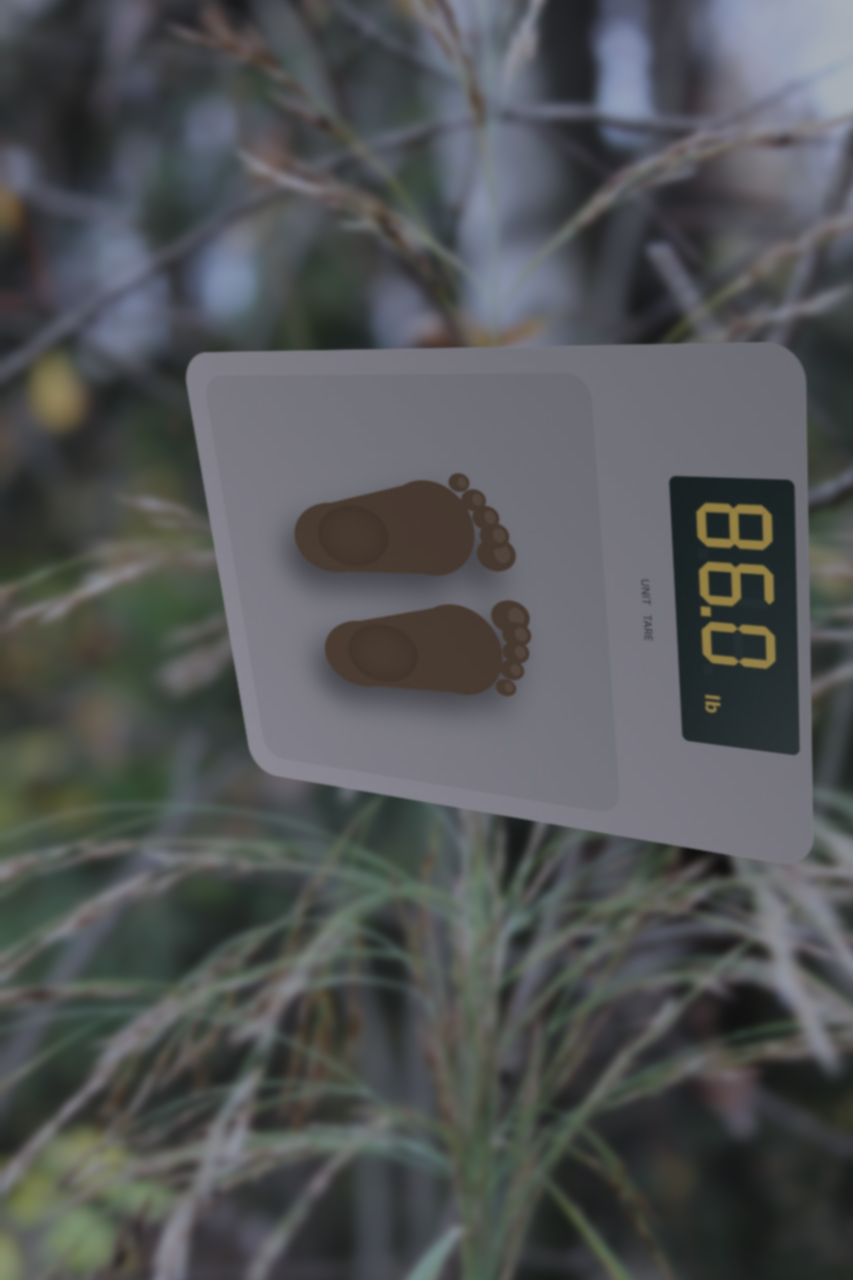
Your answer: lb 86.0
